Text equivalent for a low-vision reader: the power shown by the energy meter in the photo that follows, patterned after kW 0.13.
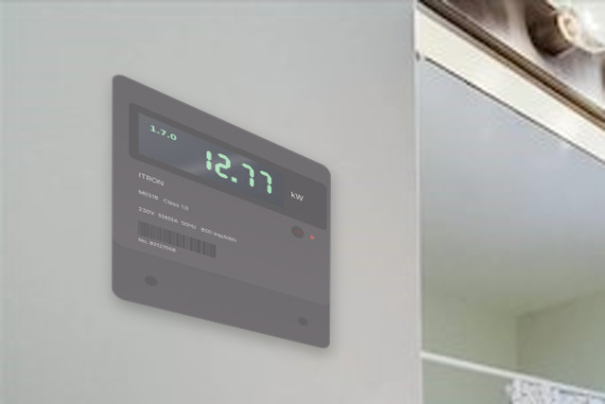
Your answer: kW 12.77
